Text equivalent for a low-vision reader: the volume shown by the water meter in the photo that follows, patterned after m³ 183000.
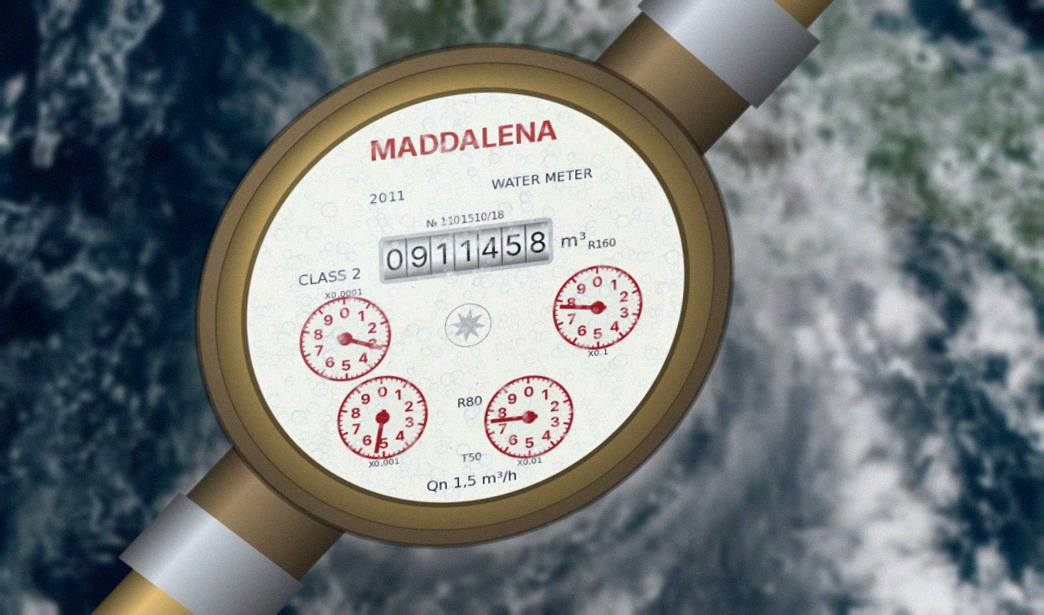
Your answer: m³ 911458.7753
